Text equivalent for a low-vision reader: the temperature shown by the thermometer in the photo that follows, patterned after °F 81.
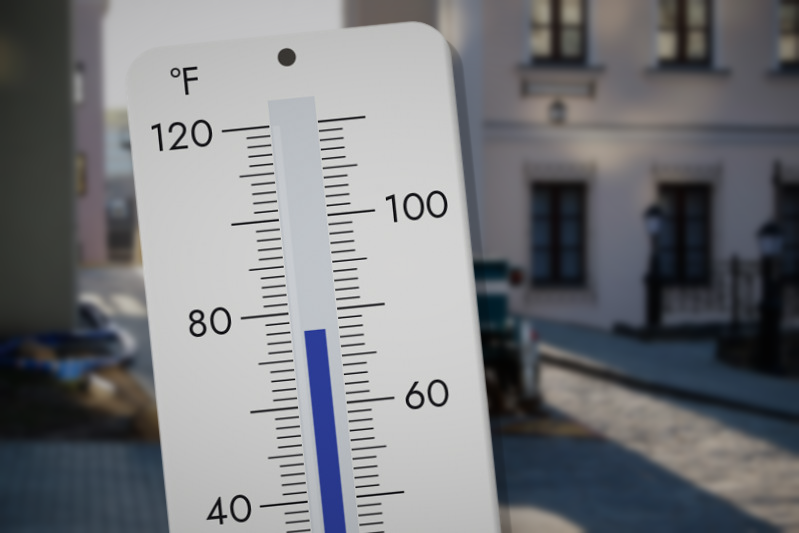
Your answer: °F 76
